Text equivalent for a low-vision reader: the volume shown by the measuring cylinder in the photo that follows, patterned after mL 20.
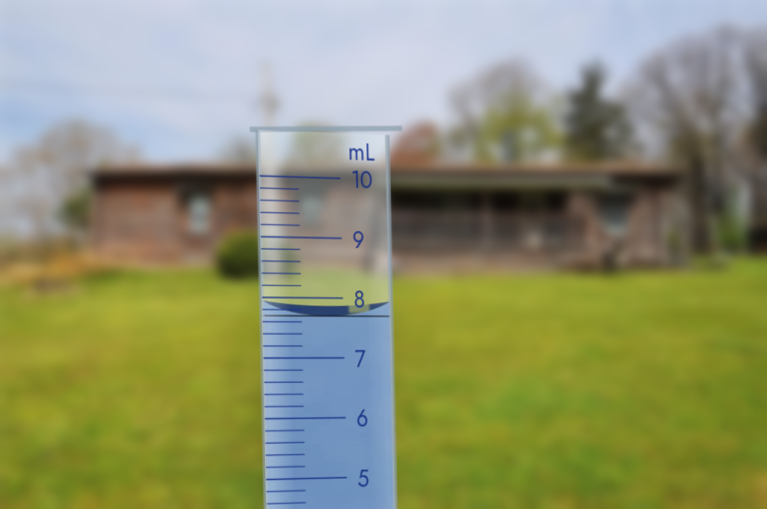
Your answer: mL 7.7
